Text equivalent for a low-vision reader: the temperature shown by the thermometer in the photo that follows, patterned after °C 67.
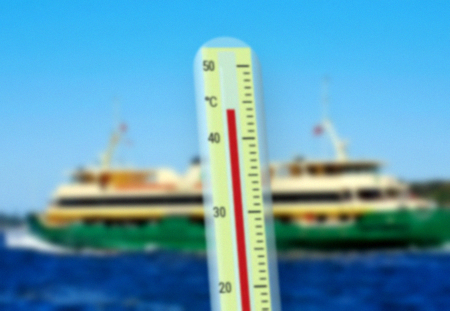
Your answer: °C 44
